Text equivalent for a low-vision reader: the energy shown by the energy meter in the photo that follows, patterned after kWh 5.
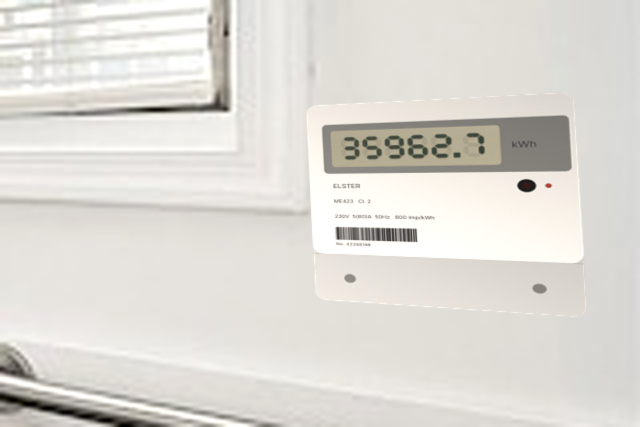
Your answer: kWh 35962.7
